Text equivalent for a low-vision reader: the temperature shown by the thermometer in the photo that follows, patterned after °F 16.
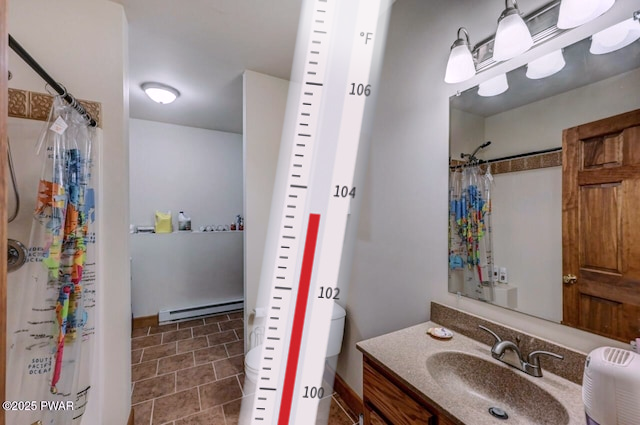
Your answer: °F 103.5
